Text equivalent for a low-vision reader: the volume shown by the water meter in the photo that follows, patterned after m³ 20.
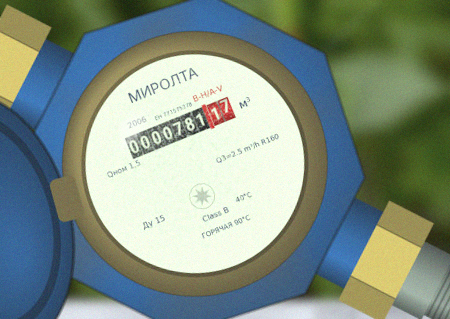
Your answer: m³ 781.17
